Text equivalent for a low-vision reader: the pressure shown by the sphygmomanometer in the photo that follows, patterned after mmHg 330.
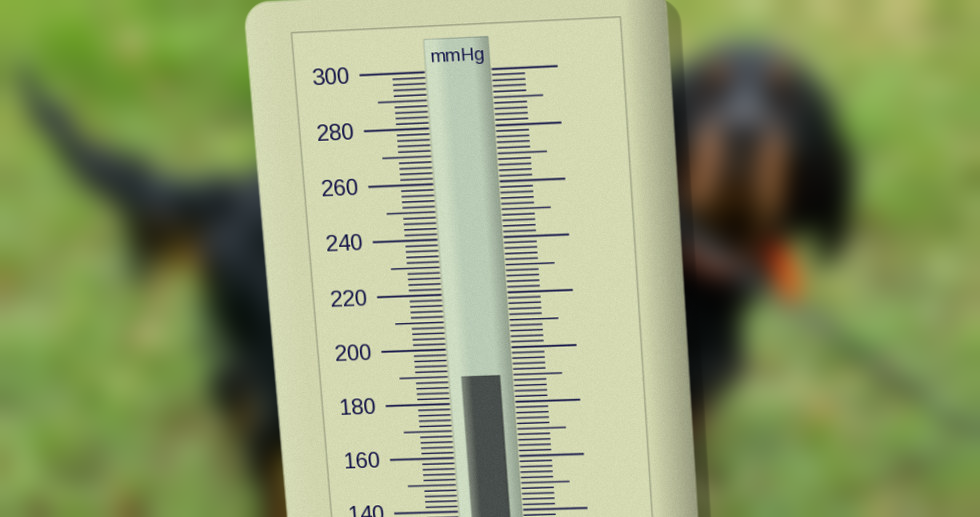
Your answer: mmHg 190
